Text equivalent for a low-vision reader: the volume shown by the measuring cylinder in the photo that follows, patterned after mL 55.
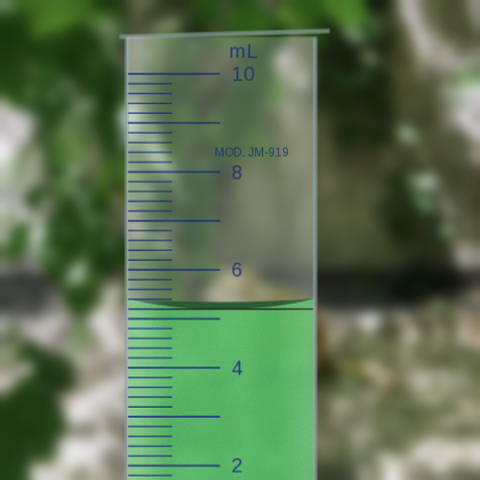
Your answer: mL 5.2
